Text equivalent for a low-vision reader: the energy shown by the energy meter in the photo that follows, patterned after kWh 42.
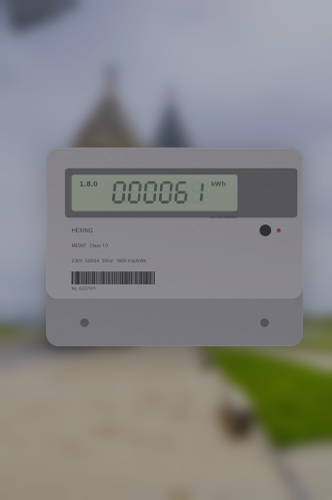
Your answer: kWh 61
